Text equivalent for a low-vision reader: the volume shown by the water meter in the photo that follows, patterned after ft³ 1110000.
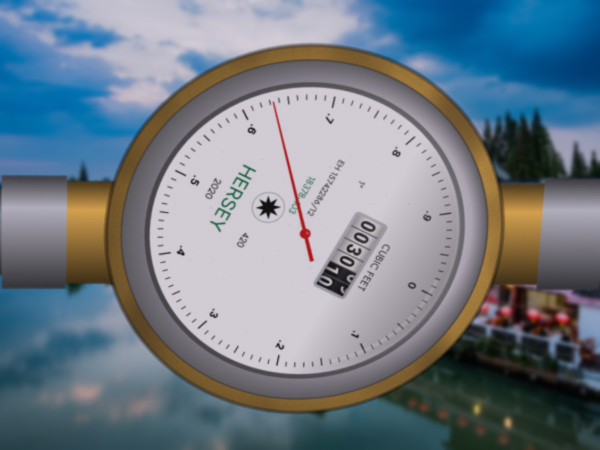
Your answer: ft³ 3009.63
